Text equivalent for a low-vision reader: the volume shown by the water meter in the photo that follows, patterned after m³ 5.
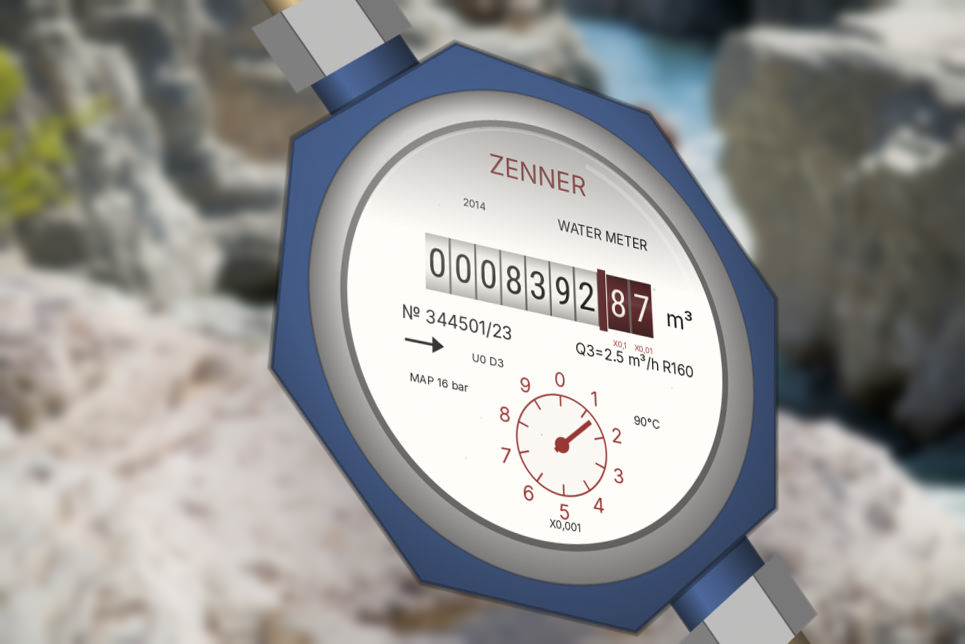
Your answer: m³ 8392.871
